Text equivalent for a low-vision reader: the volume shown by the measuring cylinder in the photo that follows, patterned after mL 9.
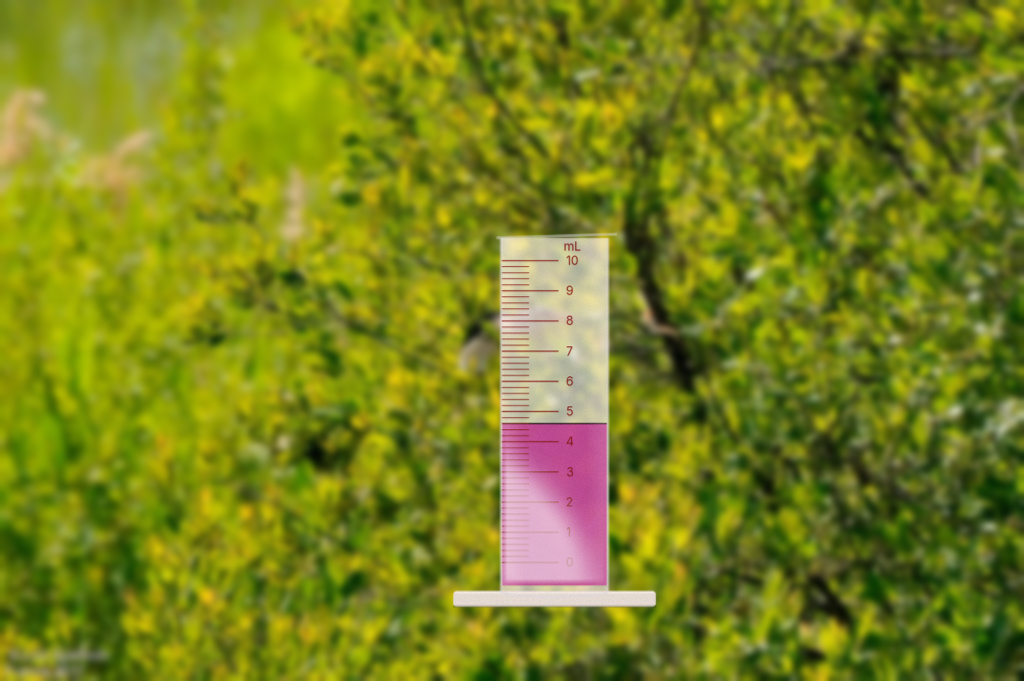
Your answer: mL 4.6
